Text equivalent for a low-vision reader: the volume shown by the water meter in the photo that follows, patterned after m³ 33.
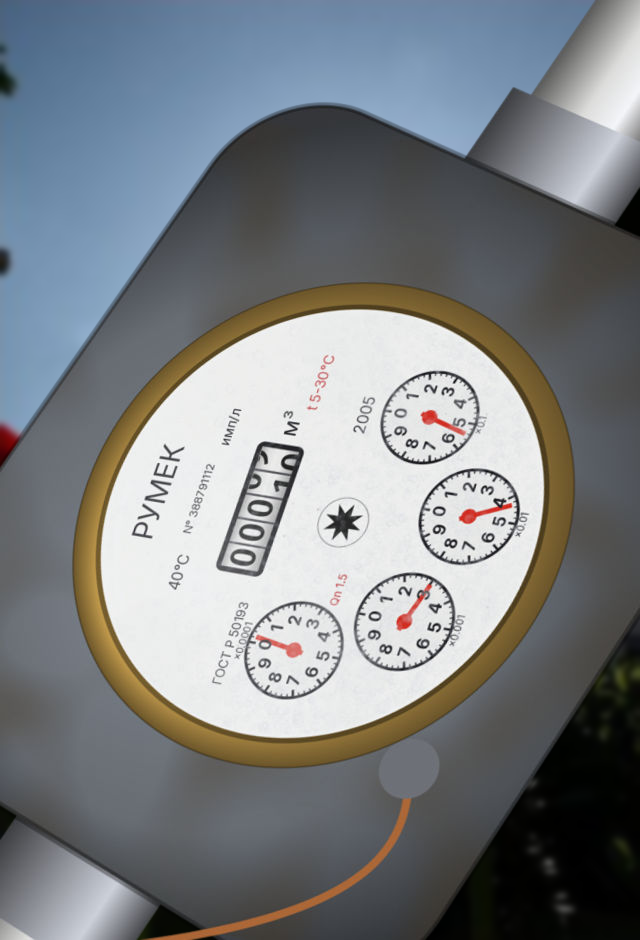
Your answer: m³ 9.5430
